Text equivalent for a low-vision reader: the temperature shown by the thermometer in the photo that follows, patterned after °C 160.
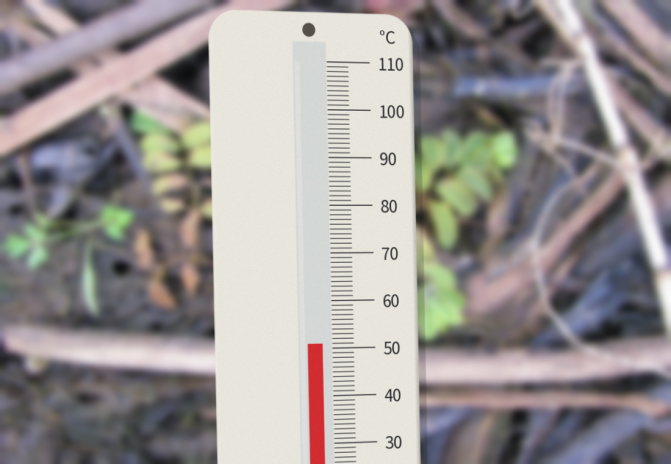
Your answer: °C 51
